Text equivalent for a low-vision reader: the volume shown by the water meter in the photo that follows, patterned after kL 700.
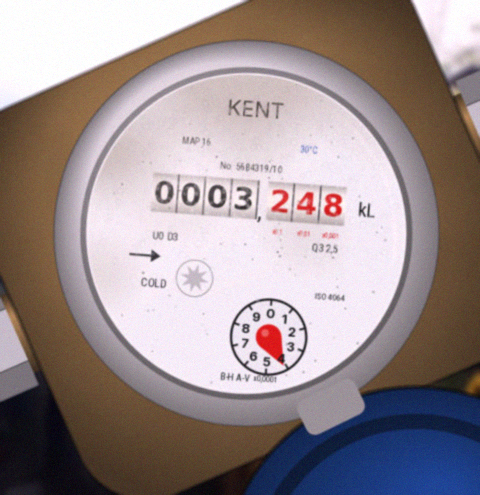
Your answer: kL 3.2484
